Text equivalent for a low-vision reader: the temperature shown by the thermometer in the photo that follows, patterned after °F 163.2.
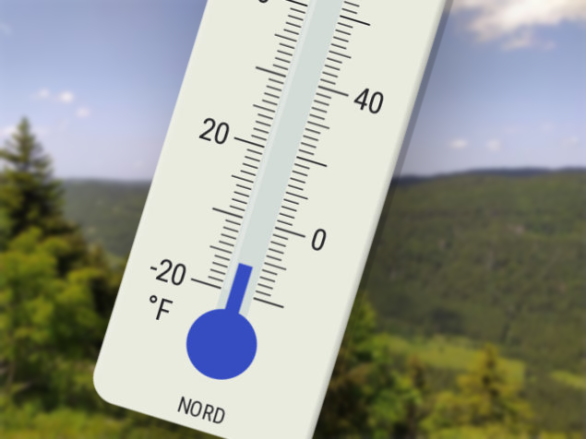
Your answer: °F -12
